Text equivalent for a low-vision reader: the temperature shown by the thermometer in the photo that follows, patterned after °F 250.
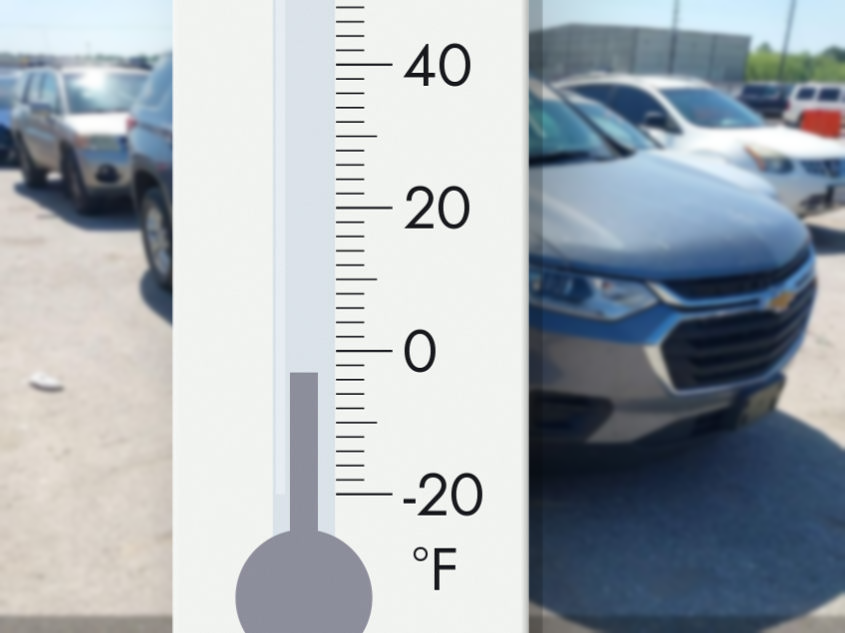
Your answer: °F -3
